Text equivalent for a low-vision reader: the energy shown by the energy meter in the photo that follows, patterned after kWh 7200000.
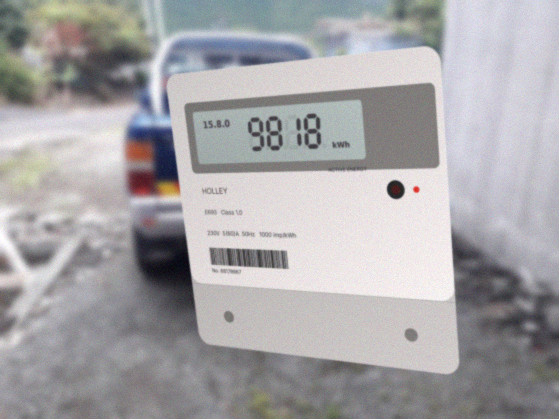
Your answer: kWh 9818
